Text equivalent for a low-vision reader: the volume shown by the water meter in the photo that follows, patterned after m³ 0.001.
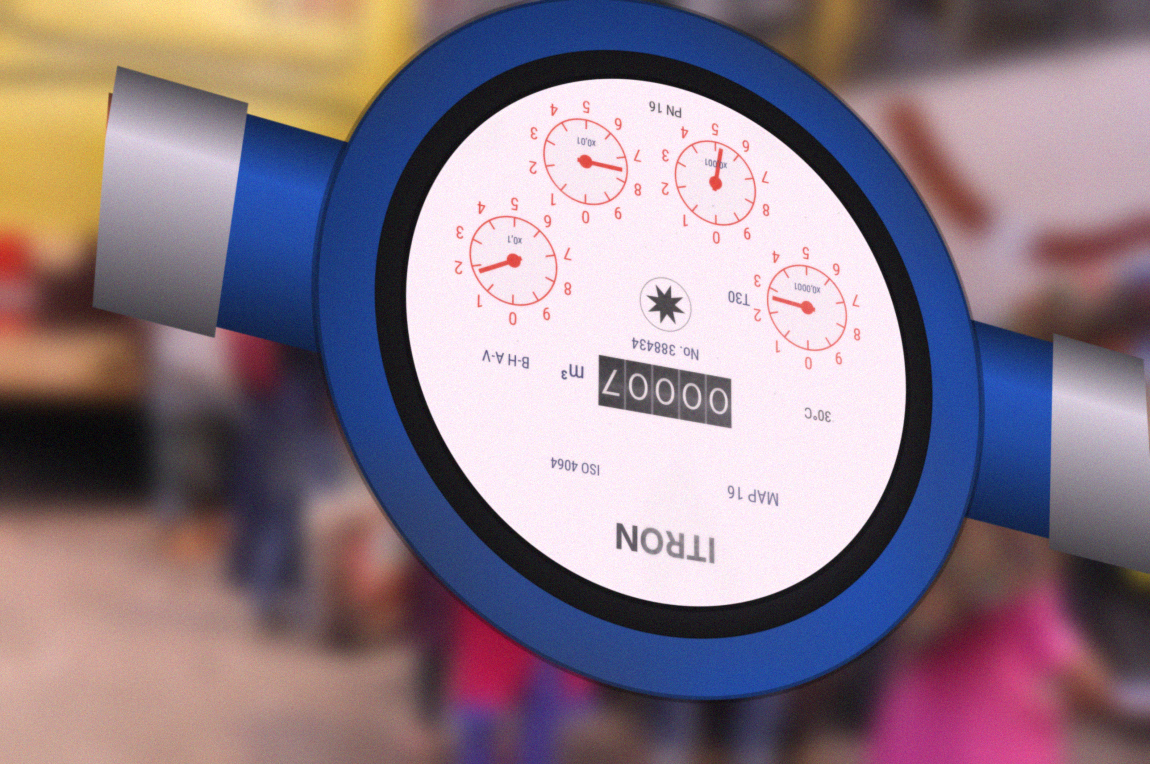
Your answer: m³ 7.1752
